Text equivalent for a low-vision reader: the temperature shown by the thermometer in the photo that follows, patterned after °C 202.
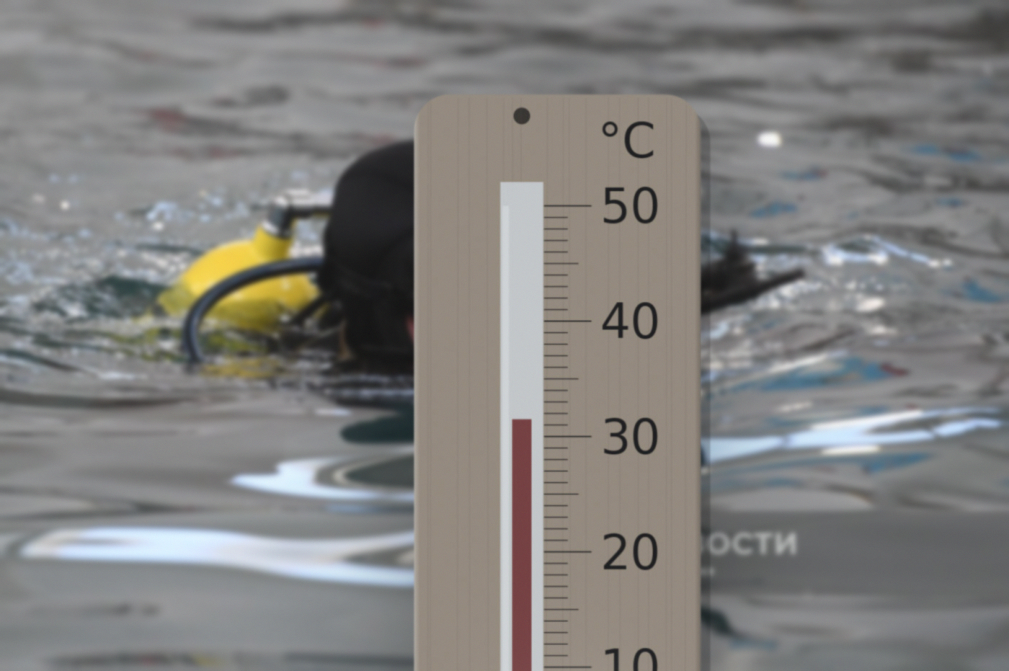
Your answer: °C 31.5
